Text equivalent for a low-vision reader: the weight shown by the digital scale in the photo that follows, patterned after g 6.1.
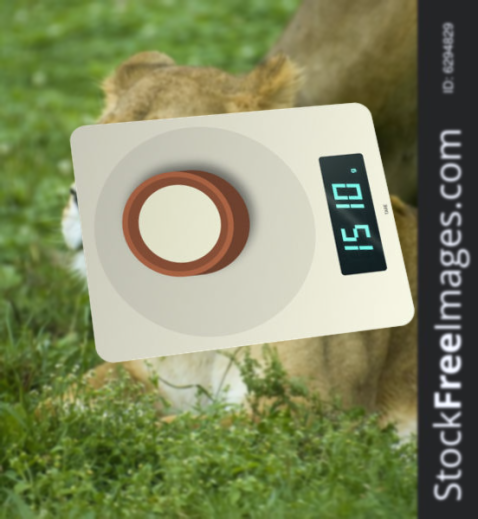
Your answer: g 1510
